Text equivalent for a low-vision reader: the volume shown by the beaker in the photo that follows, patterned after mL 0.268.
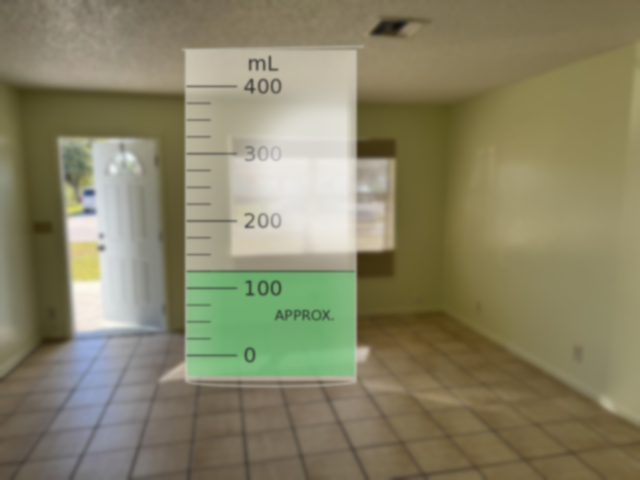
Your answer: mL 125
